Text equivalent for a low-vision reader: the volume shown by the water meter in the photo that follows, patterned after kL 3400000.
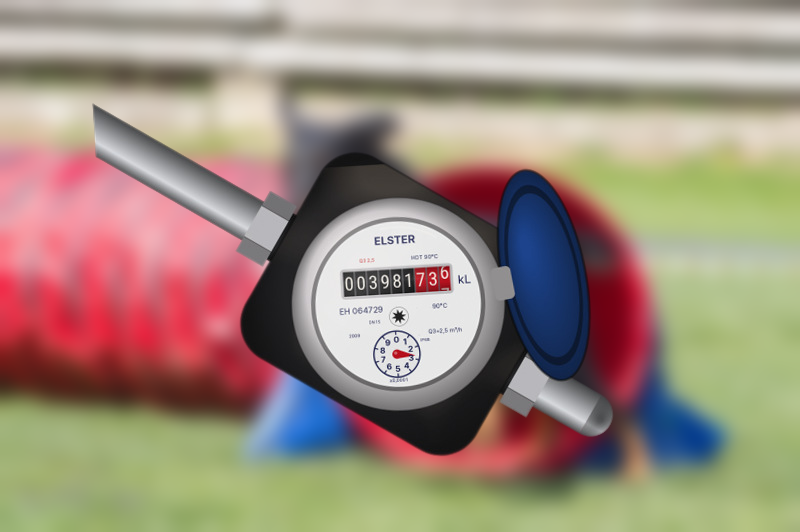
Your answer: kL 3981.7362
